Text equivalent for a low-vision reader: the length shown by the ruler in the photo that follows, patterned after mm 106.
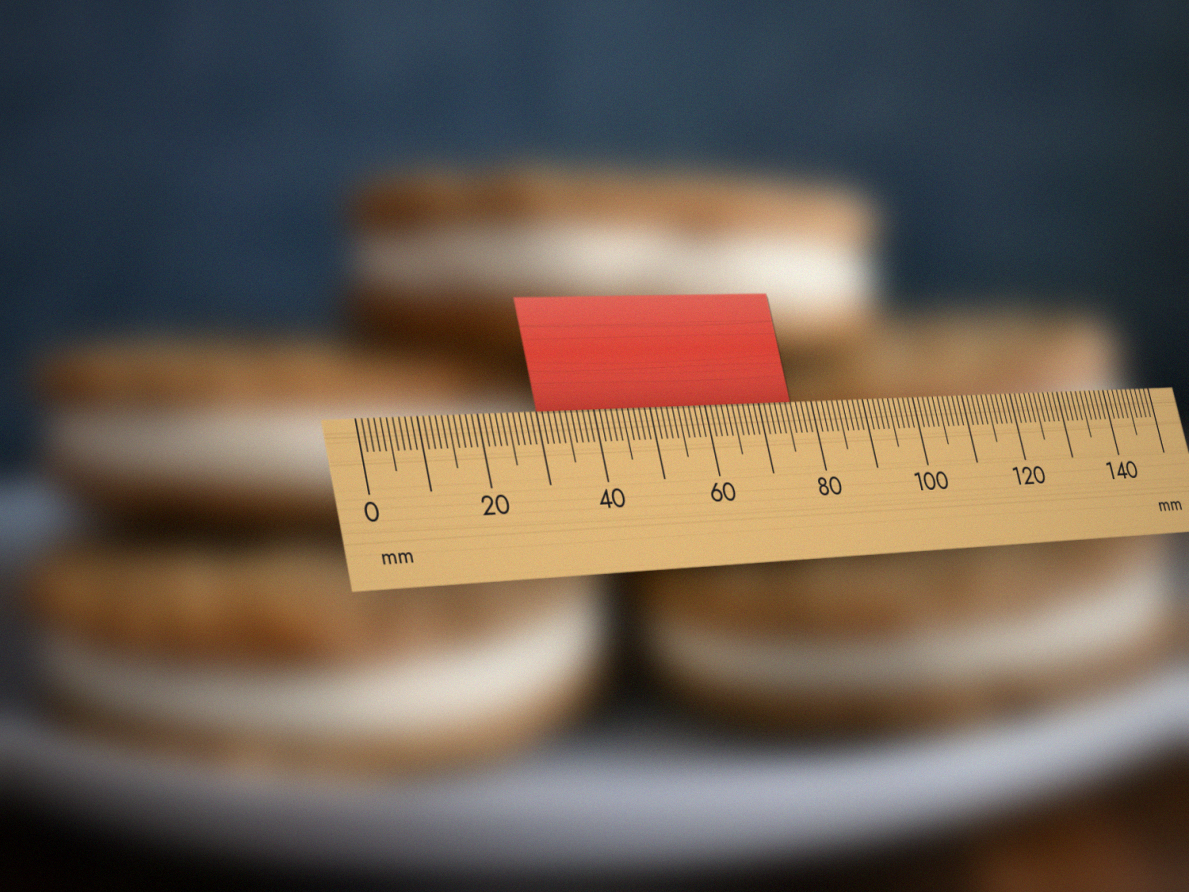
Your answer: mm 46
